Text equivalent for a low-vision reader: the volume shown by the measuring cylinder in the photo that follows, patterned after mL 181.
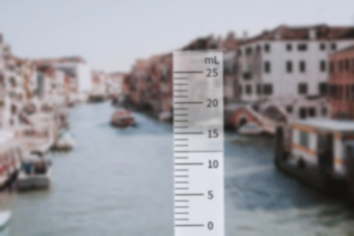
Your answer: mL 12
